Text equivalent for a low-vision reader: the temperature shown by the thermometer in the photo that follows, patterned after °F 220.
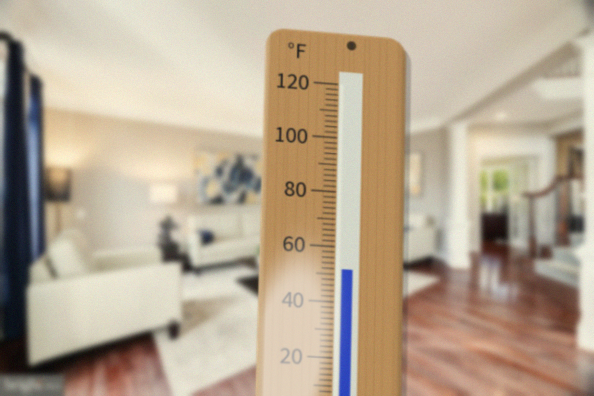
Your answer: °F 52
